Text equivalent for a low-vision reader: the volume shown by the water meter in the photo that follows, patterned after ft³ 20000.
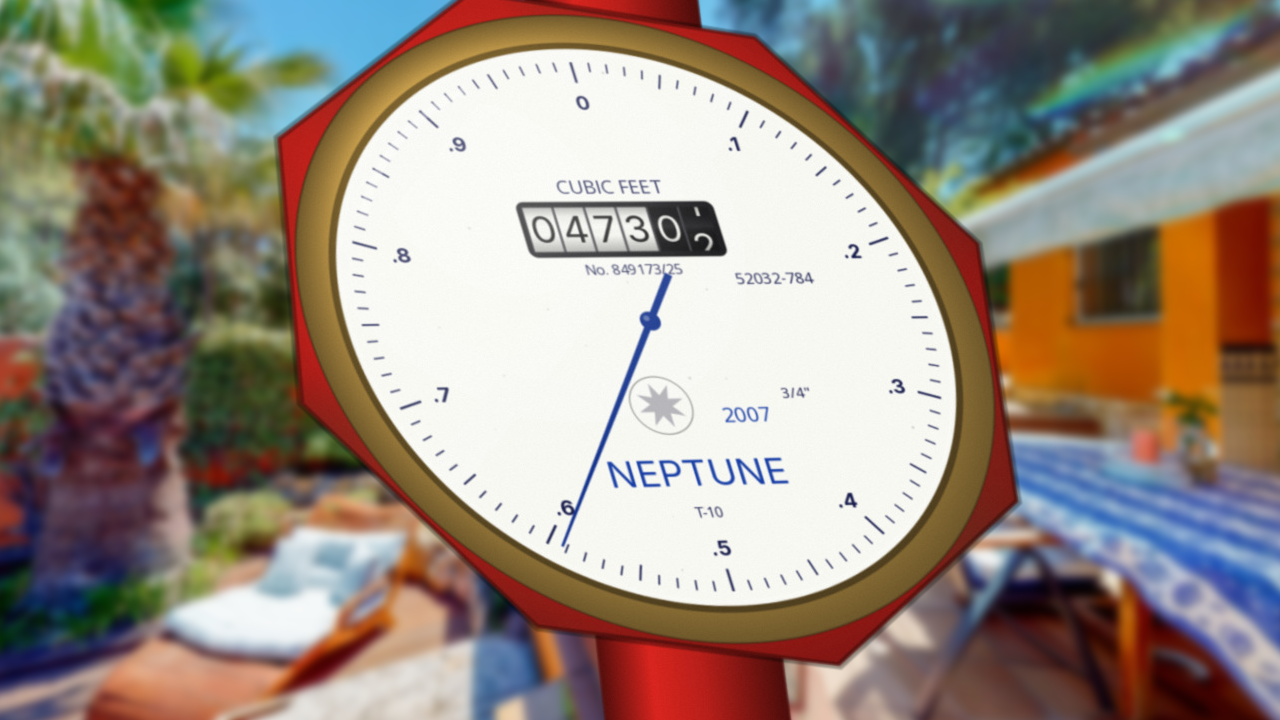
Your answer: ft³ 47301.59
